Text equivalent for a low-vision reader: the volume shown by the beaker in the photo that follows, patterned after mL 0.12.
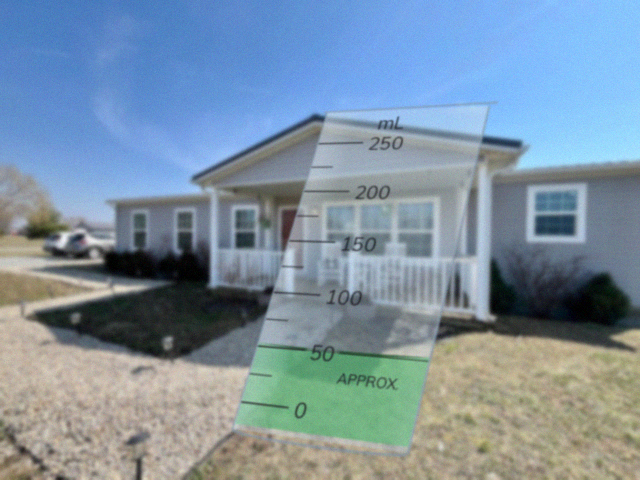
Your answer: mL 50
